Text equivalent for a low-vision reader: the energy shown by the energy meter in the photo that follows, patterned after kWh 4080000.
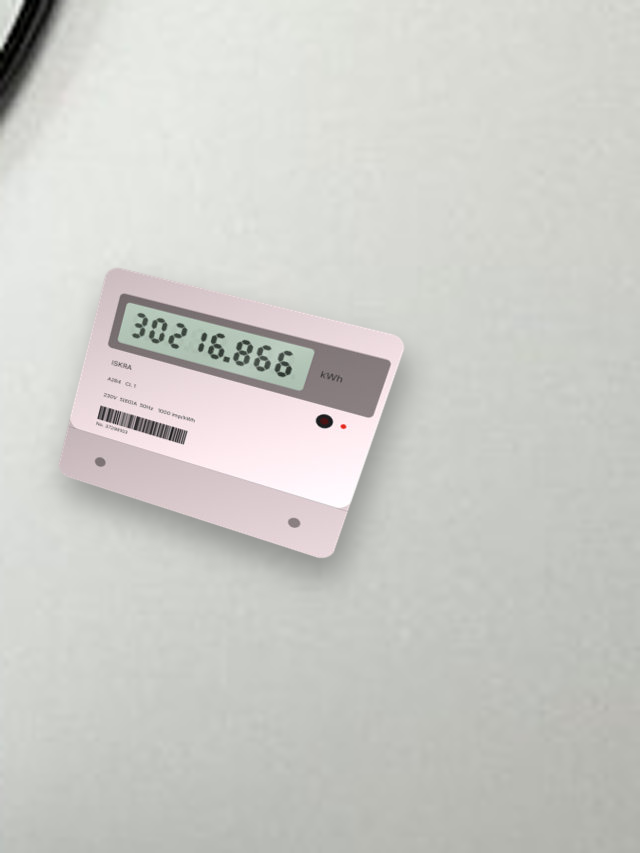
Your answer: kWh 30216.866
